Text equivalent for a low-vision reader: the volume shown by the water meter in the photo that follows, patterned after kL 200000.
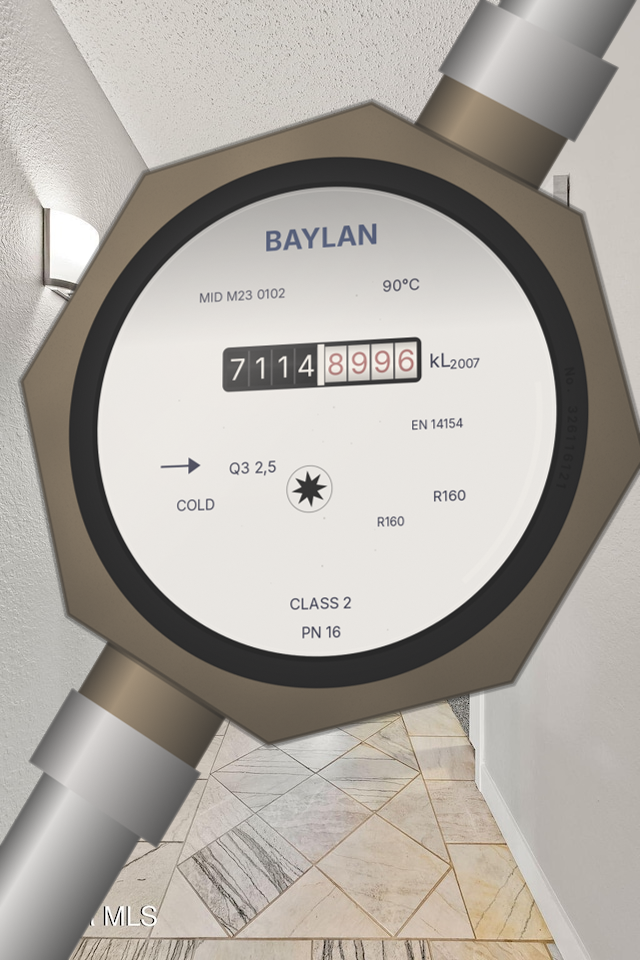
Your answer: kL 7114.8996
